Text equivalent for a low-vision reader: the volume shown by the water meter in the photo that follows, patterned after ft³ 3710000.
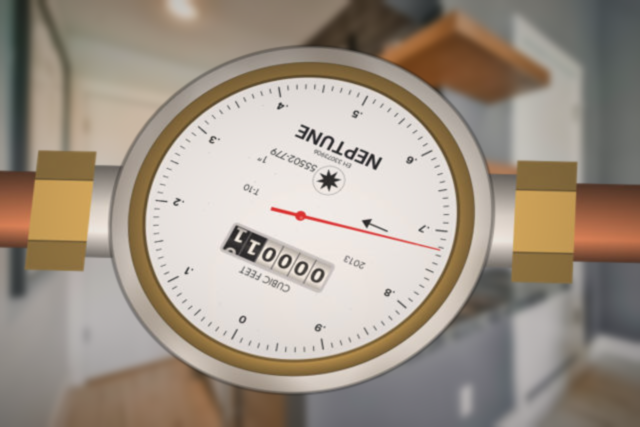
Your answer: ft³ 10.72
